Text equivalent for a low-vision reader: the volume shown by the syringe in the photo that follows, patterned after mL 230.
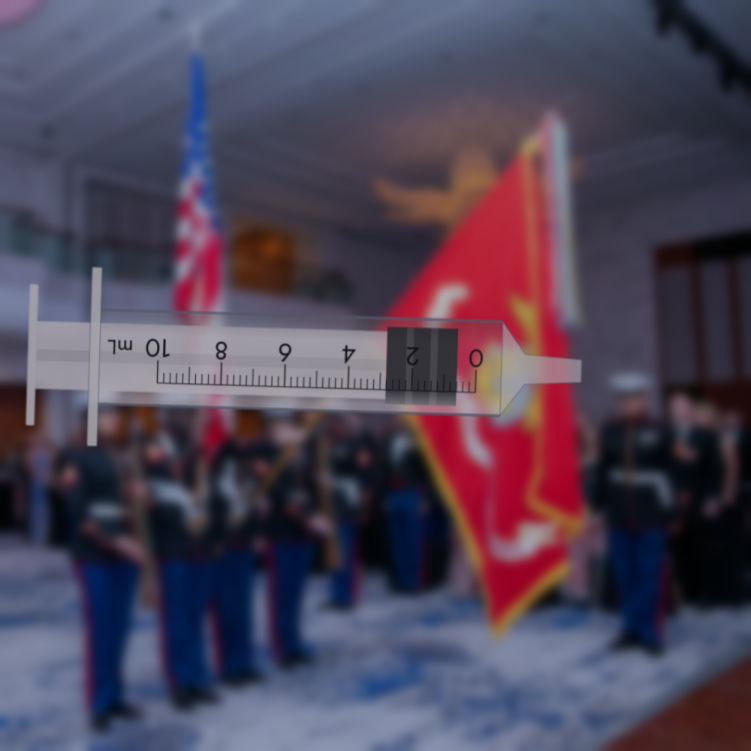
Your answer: mL 0.6
